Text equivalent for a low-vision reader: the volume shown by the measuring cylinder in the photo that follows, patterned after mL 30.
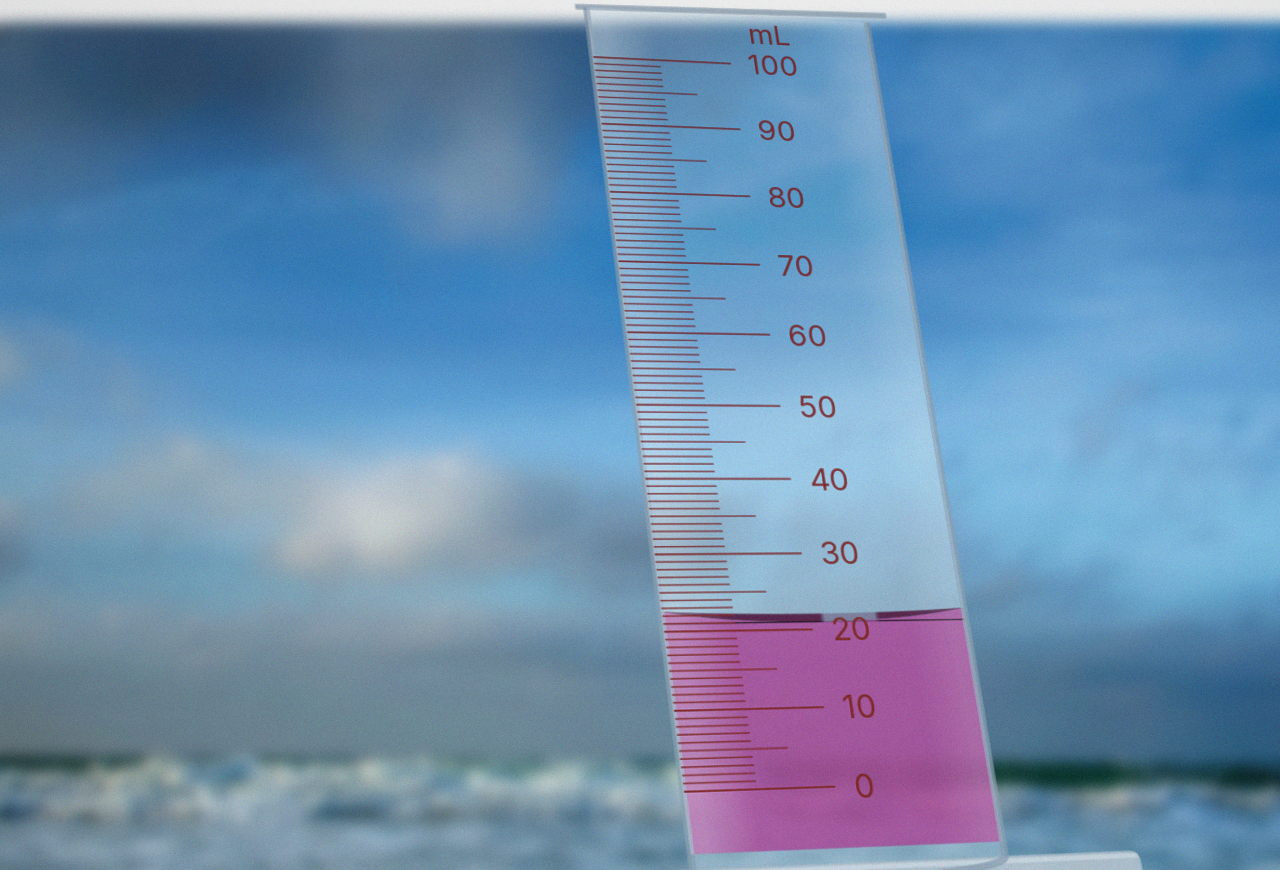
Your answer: mL 21
